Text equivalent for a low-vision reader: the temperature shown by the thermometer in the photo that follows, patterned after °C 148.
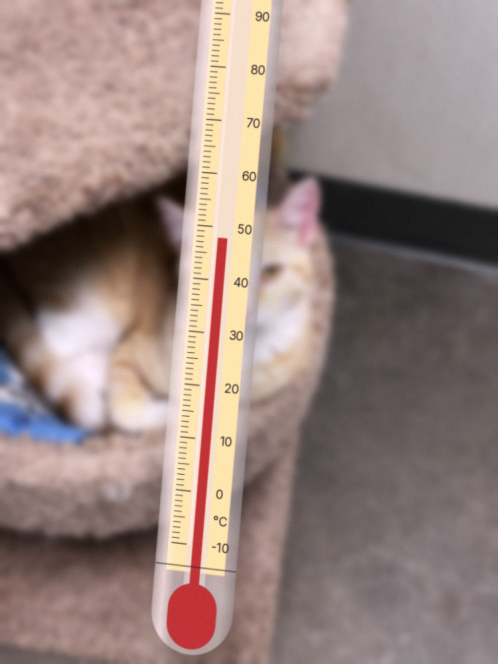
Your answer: °C 48
